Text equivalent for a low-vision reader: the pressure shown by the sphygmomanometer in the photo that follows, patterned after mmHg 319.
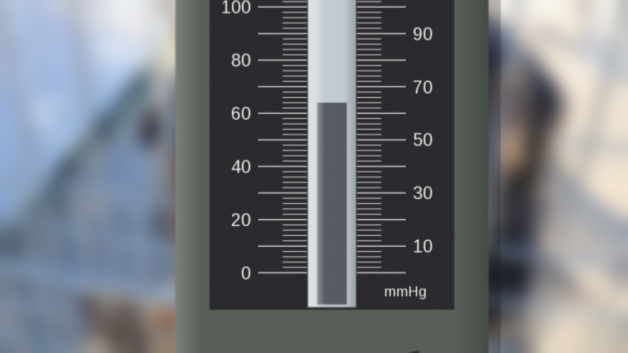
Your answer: mmHg 64
